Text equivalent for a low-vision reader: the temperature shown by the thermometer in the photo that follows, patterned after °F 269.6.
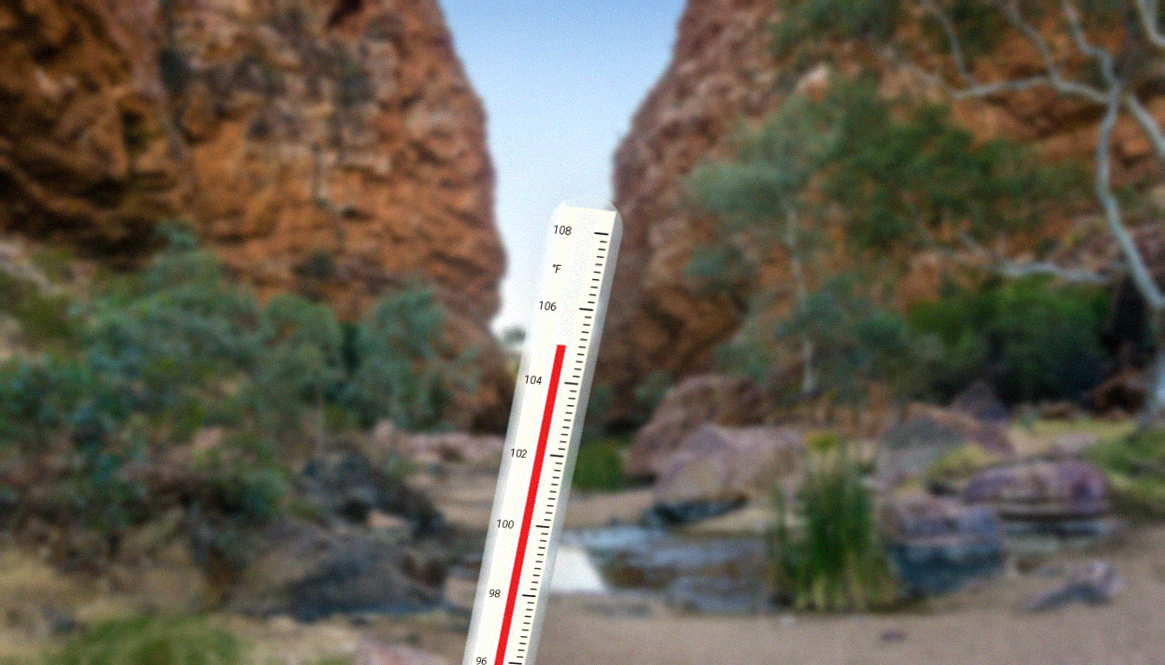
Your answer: °F 105
